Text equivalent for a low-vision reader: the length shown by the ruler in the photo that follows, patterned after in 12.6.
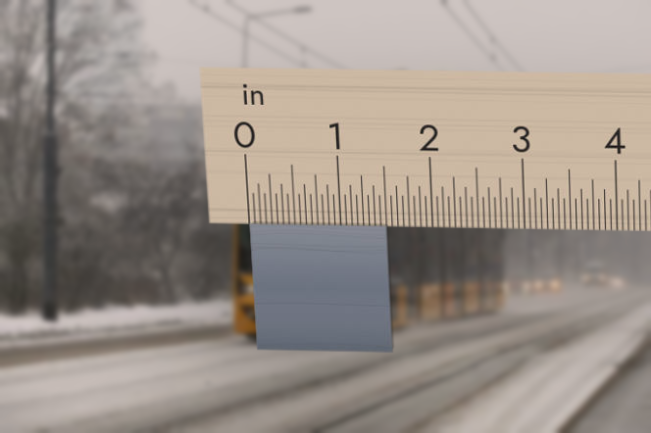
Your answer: in 1.5
